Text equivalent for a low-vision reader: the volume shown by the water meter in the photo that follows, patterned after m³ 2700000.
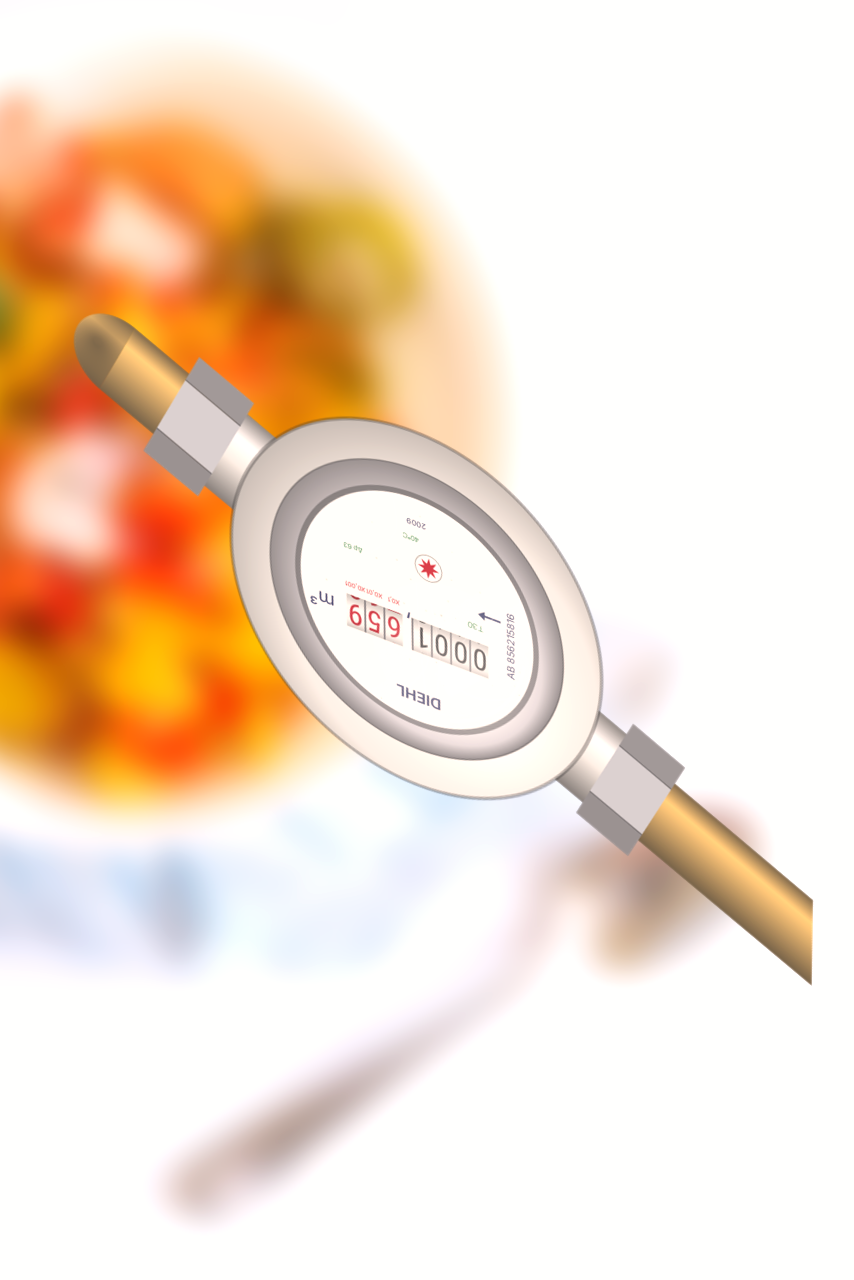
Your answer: m³ 1.659
